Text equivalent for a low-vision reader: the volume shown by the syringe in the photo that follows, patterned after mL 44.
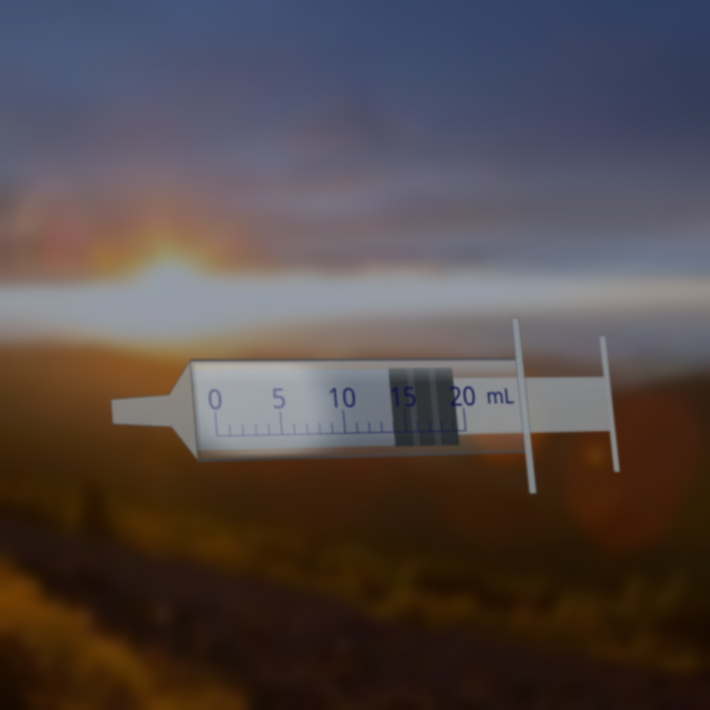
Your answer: mL 14
